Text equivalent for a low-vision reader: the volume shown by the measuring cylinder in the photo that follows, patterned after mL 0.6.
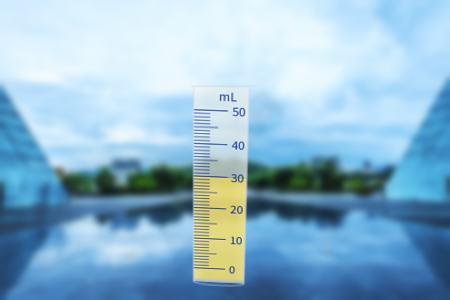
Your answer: mL 30
